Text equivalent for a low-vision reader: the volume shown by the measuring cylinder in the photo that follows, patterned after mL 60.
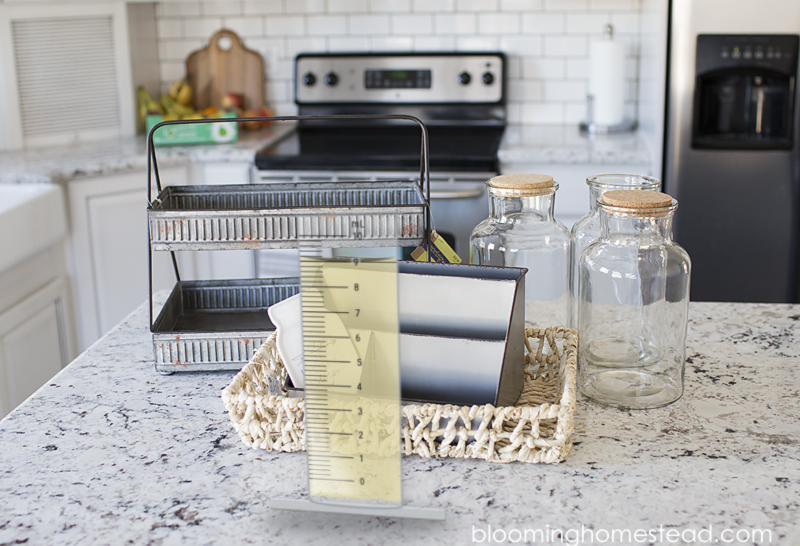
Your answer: mL 9
